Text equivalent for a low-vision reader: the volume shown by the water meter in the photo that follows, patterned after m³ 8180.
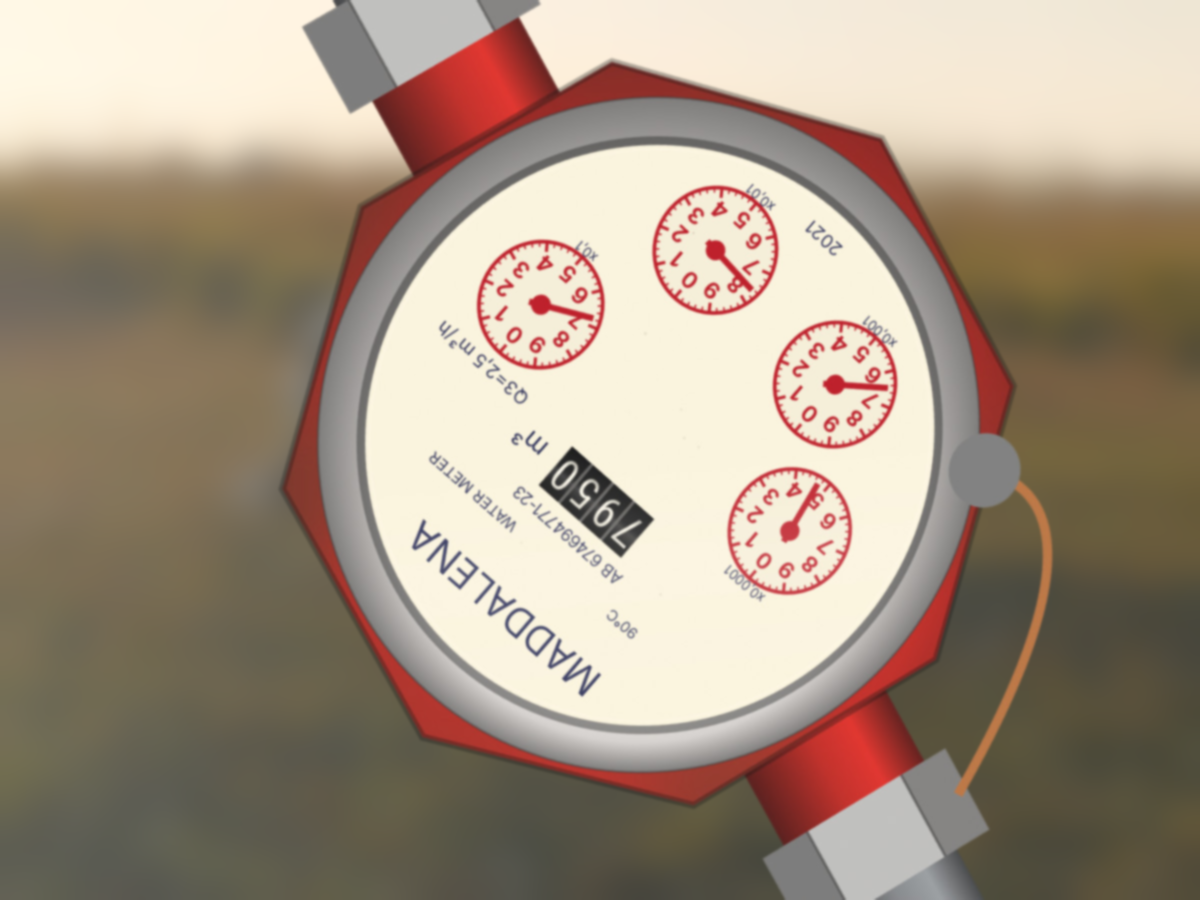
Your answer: m³ 7950.6764
